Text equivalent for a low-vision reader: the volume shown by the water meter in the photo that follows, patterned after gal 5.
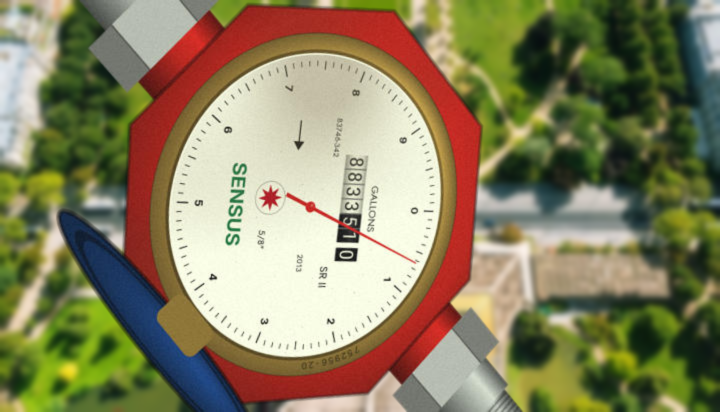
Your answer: gal 8833510.6
